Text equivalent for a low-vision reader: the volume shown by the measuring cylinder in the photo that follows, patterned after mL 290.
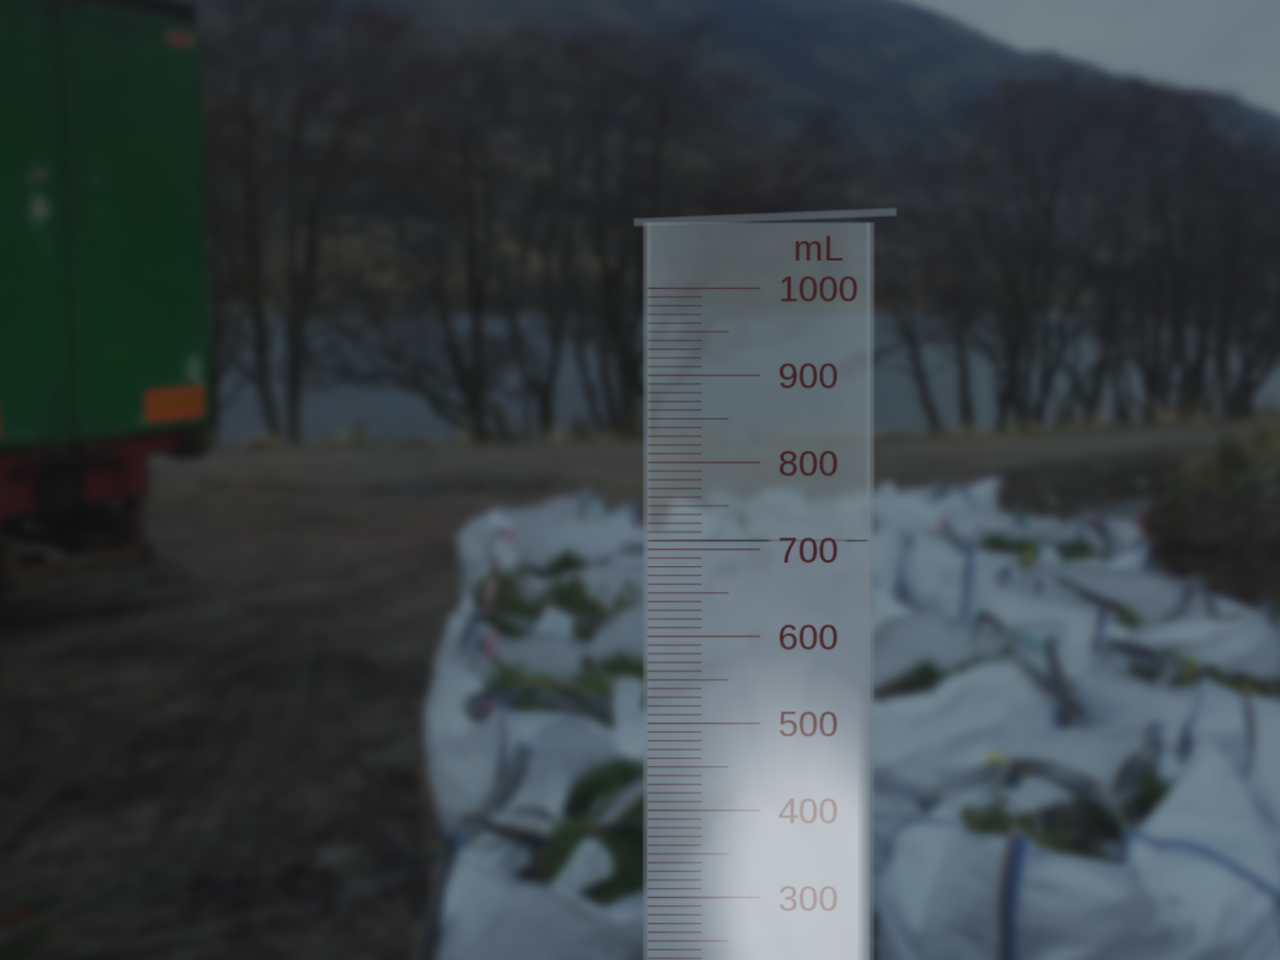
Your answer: mL 710
